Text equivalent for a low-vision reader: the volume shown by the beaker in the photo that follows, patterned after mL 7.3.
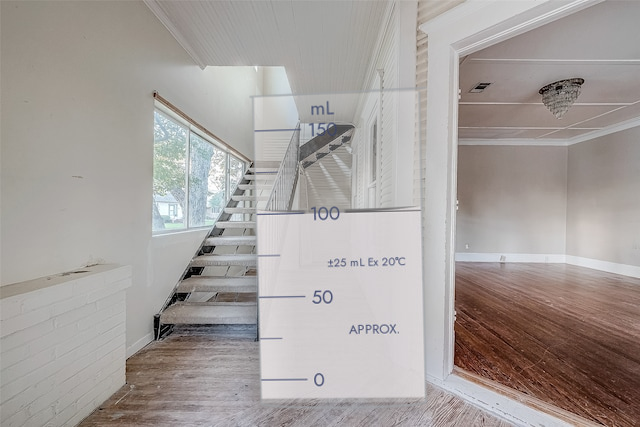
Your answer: mL 100
